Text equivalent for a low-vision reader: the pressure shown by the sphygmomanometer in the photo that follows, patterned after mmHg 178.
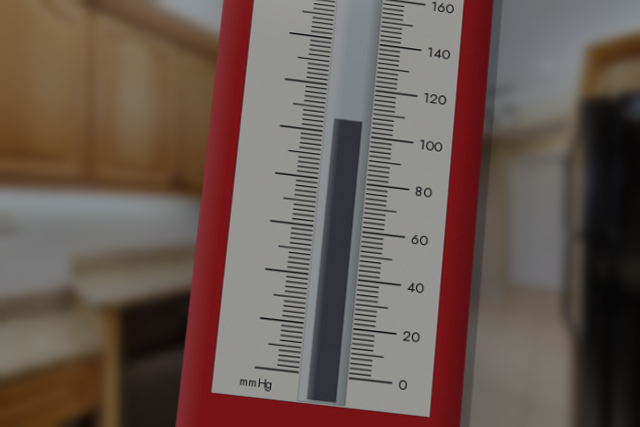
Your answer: mmHg 106
